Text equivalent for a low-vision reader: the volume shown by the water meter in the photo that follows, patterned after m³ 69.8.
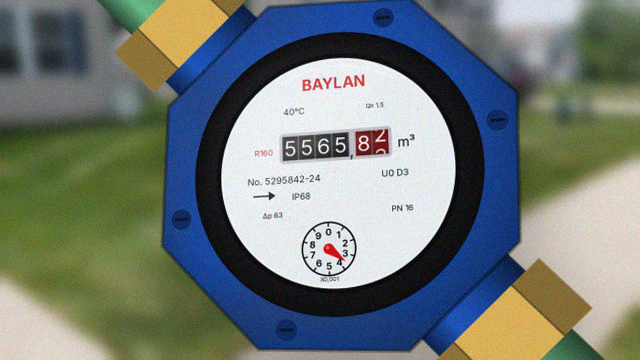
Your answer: m³ 5565.823
